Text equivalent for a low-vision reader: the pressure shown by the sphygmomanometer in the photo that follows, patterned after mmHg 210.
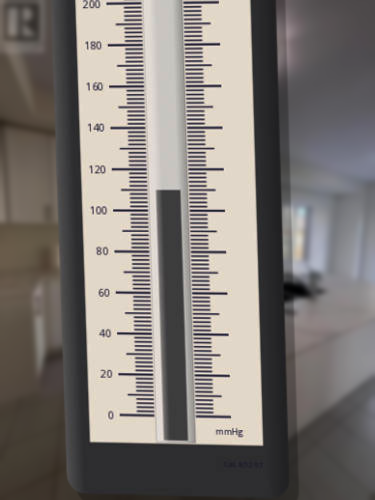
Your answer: mmHg 110
